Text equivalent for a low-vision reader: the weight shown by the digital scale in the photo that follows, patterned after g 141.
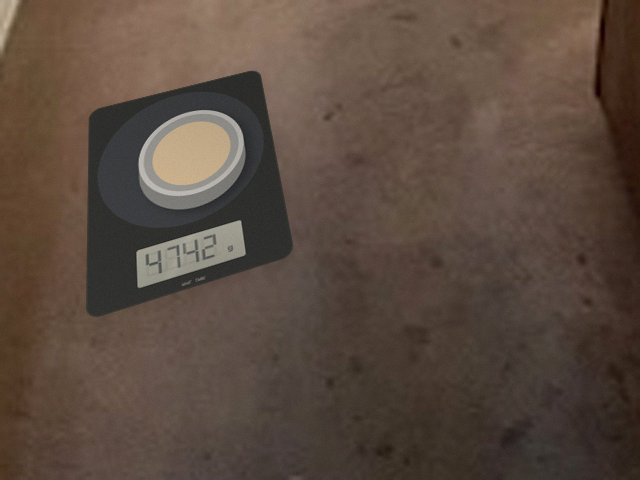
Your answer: g 4742
